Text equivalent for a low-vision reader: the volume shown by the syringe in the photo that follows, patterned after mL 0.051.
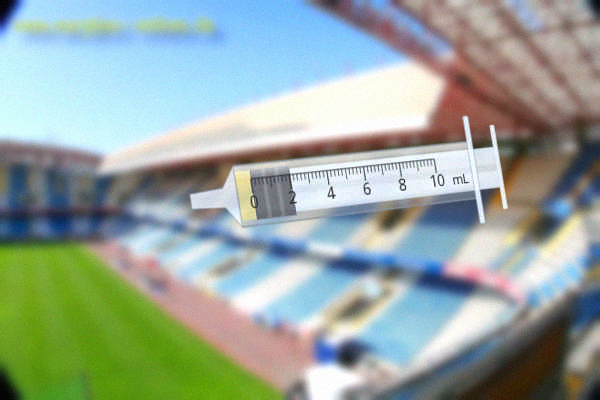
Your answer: mL 0
